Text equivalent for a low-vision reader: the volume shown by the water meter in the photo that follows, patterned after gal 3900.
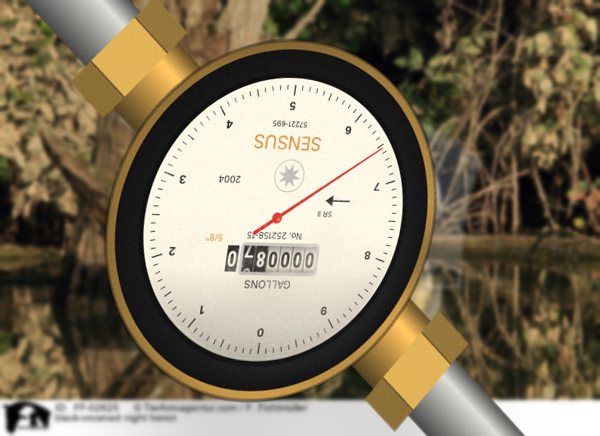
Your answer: gal 866.5
